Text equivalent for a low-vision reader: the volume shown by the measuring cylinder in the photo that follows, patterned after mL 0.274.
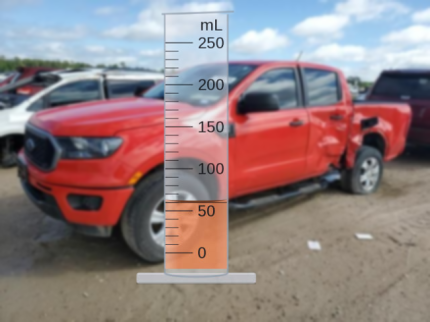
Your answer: mL 60
